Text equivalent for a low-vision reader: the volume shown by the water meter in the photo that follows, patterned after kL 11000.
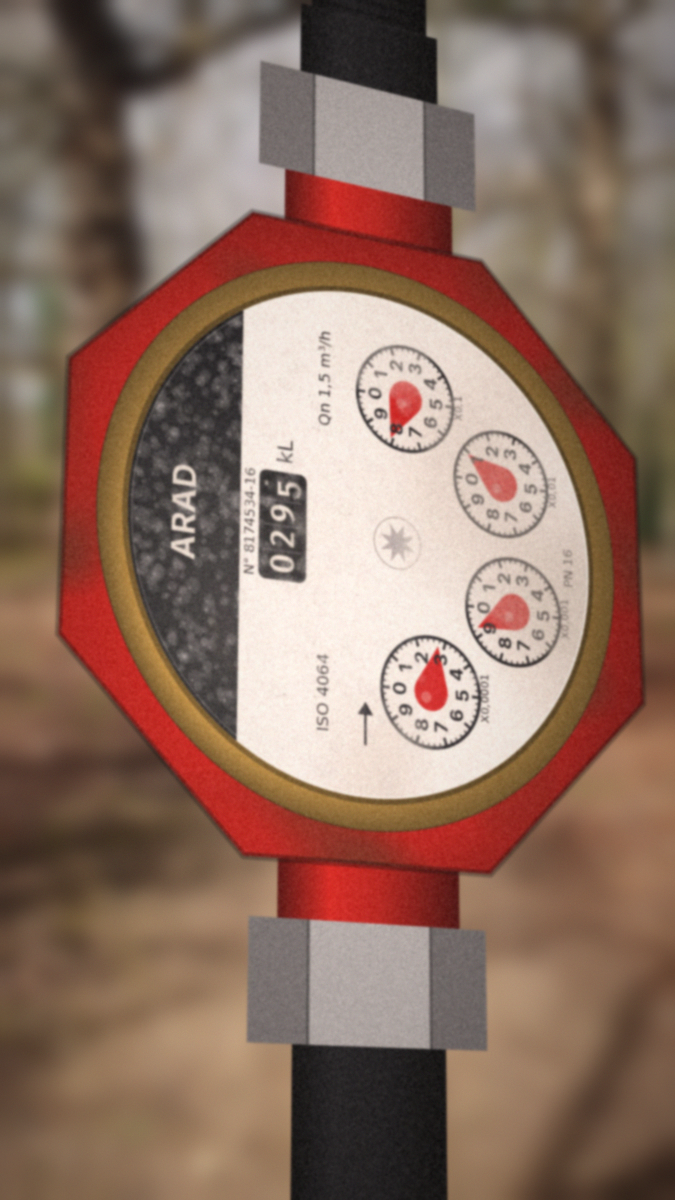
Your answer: kL 294.8092
